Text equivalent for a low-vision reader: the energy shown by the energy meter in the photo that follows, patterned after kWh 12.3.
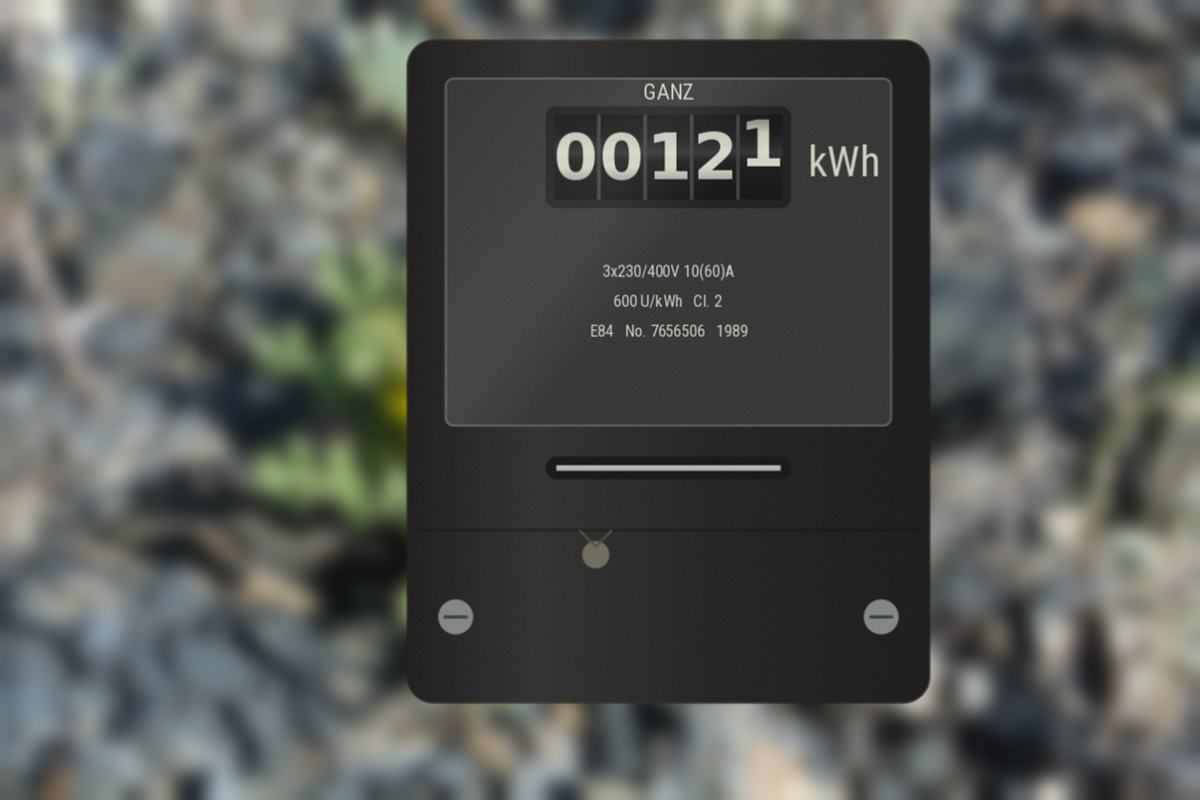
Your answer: kWh 121
